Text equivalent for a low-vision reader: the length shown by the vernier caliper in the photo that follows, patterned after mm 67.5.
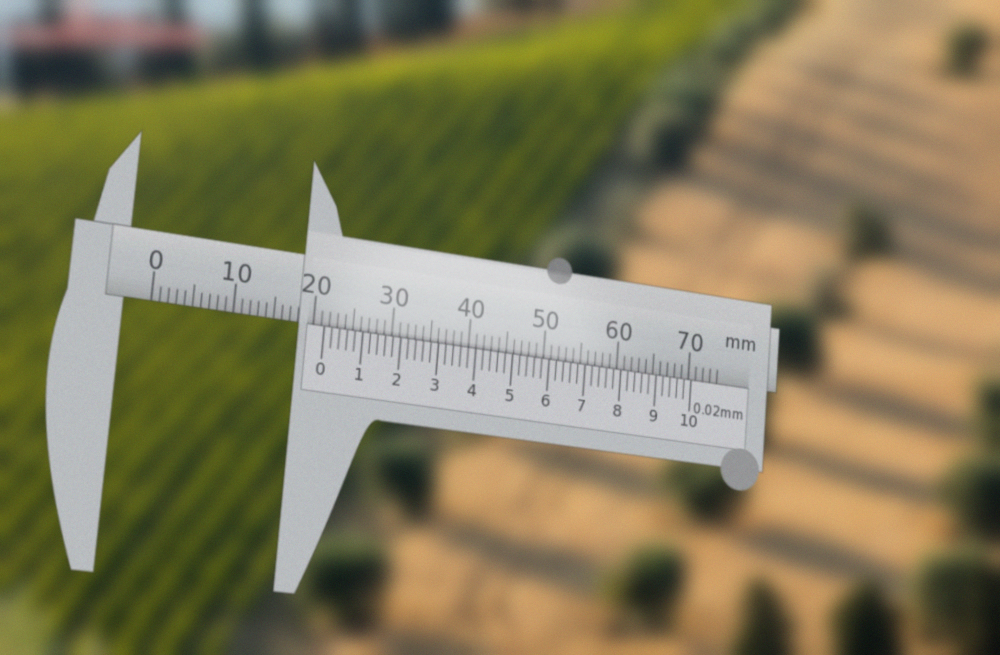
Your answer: mm 21.4
